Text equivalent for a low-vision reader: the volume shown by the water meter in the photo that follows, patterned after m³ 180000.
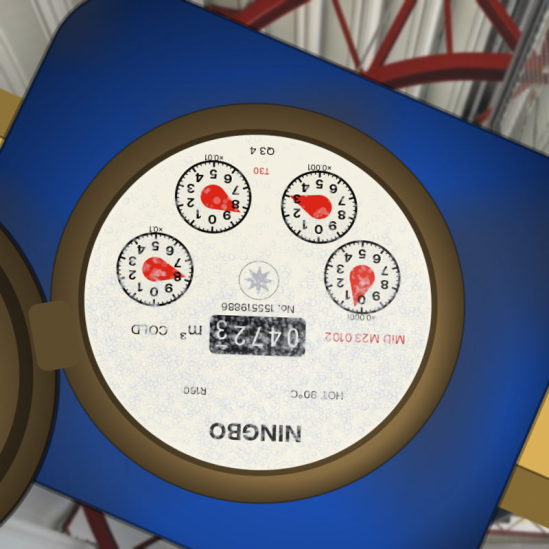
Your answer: m³ 4722.7830
